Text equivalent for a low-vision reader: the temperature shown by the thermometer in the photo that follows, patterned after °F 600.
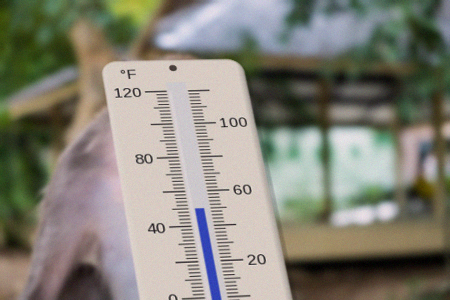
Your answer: °F 50
